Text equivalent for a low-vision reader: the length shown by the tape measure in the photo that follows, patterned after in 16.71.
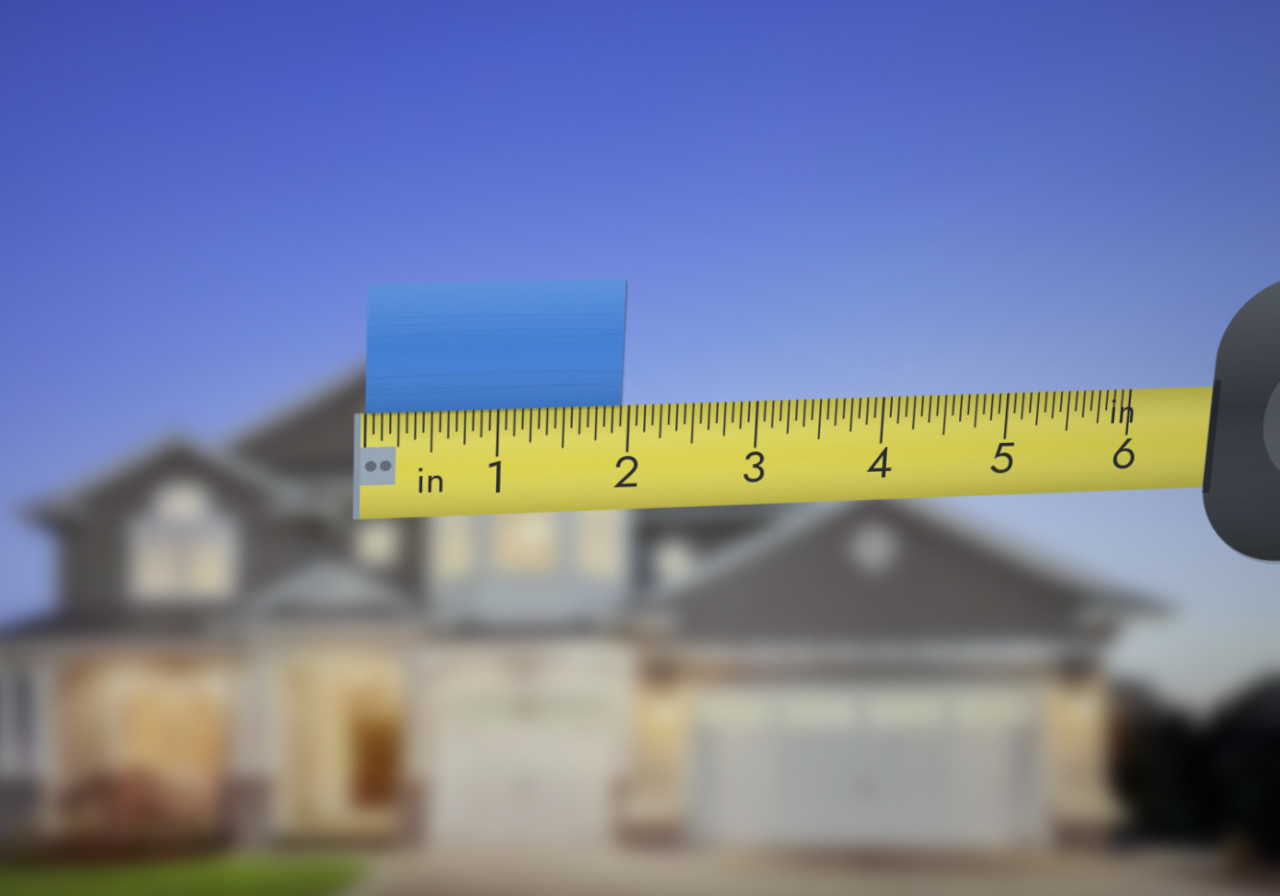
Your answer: in 1.9375
